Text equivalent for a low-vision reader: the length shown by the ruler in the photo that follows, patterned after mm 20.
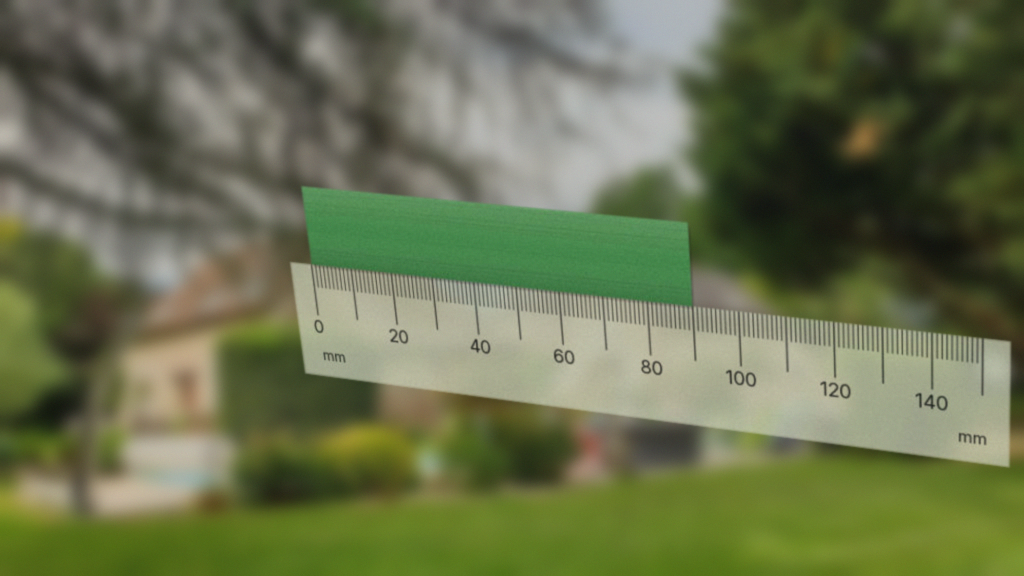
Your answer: mm 90
